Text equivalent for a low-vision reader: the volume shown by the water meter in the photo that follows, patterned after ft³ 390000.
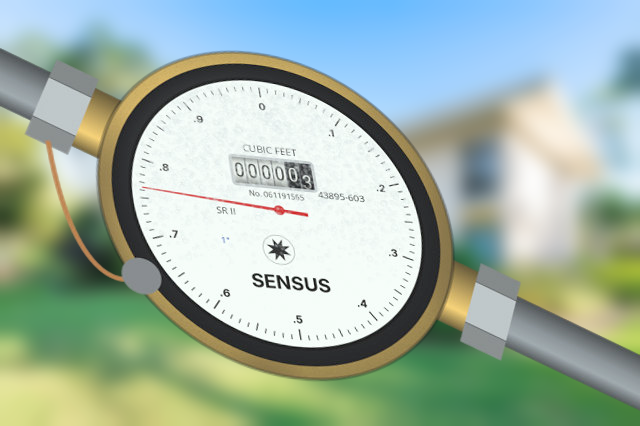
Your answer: ft³ 2.76
